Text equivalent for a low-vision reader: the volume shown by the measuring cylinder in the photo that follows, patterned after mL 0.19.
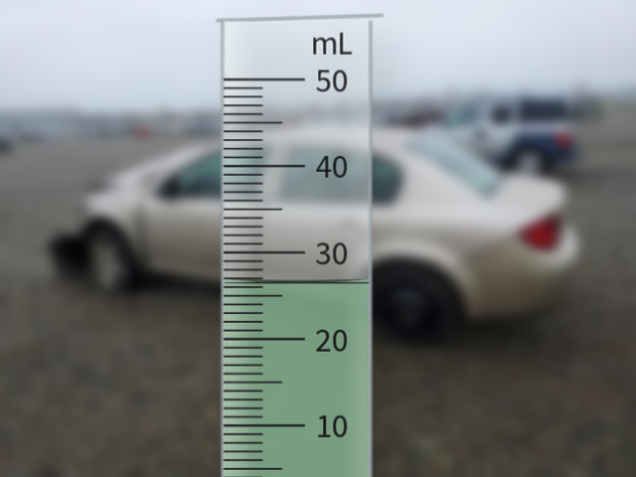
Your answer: mL 26.5
